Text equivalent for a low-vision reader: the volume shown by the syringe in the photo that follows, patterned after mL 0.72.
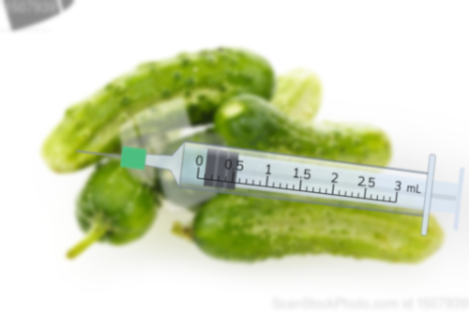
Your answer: mL 0.1
